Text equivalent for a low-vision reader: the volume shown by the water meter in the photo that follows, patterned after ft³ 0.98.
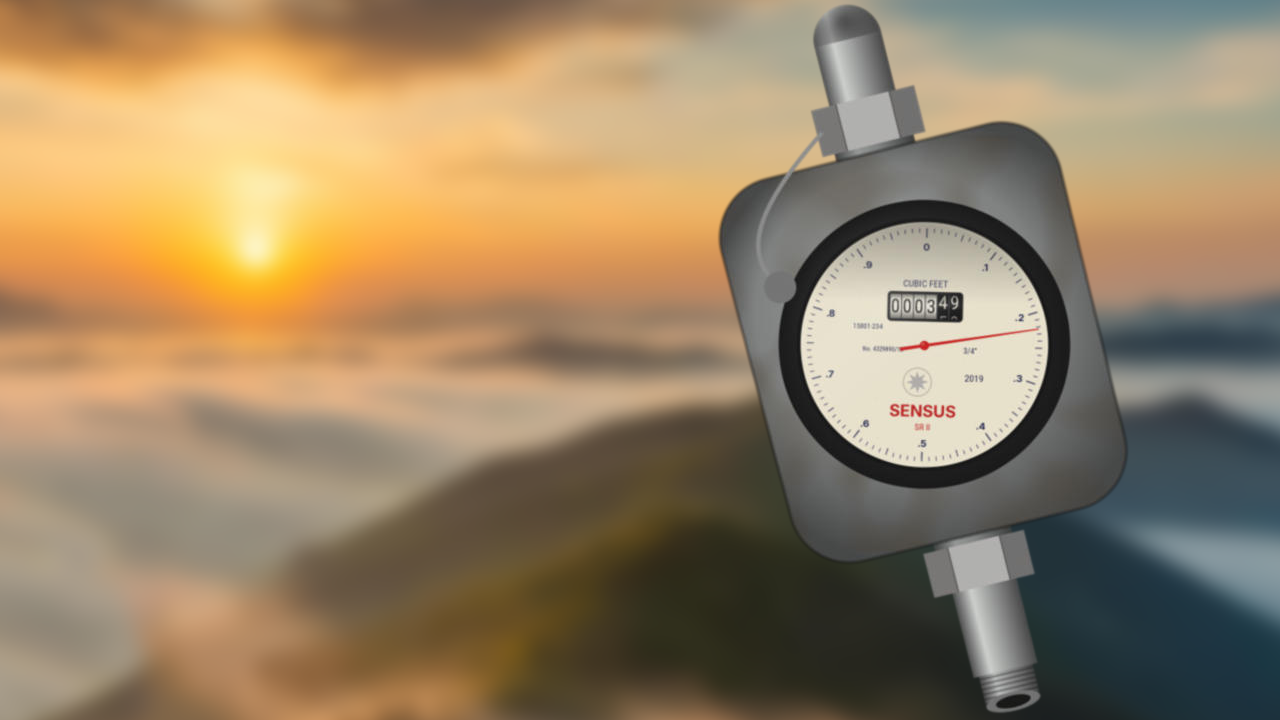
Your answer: ft³ 349.22
